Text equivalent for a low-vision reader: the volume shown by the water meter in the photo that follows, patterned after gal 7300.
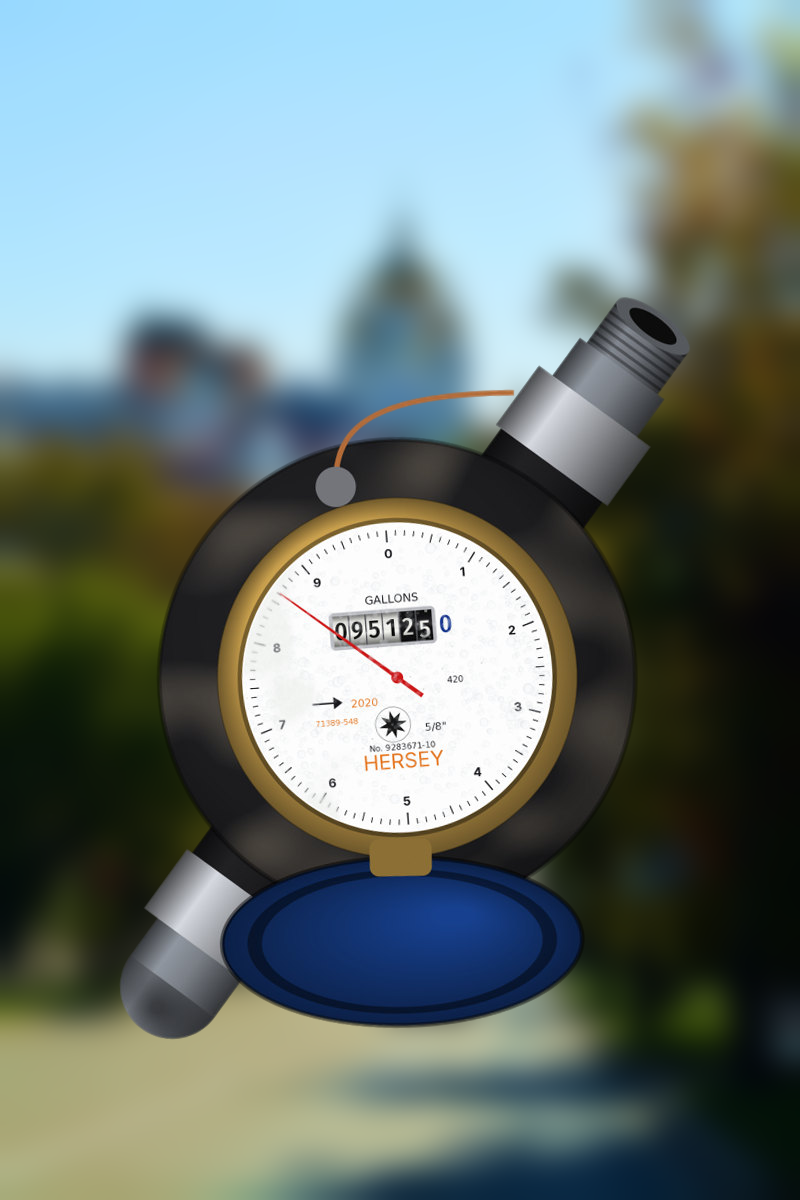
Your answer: gal 951248.6
